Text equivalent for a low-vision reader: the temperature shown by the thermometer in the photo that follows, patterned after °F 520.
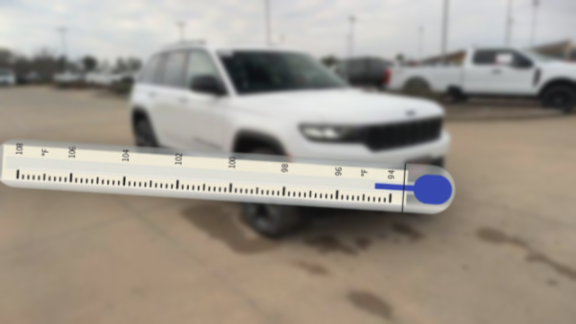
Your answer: °F 94.6
